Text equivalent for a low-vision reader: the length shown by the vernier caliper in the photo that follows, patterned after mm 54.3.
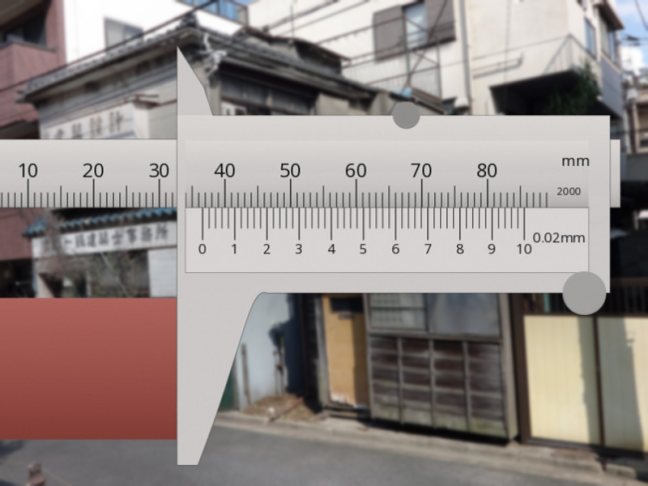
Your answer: mm 36.6
